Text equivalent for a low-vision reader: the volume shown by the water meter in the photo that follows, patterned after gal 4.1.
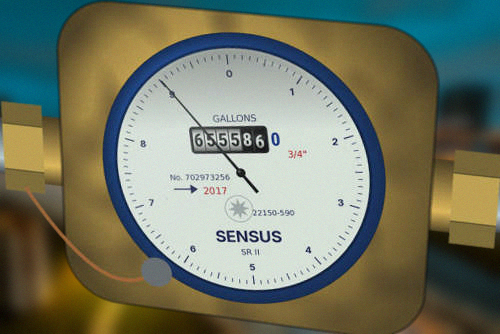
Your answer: gal 6555859.0
